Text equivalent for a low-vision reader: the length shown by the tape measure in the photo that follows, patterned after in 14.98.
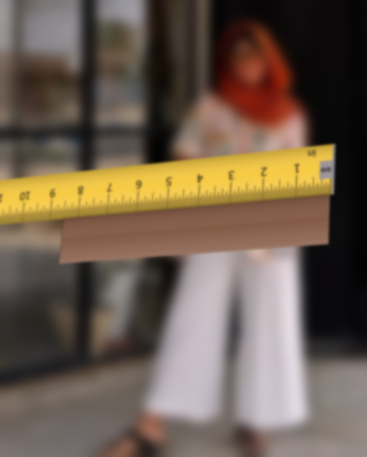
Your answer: in 8.5
